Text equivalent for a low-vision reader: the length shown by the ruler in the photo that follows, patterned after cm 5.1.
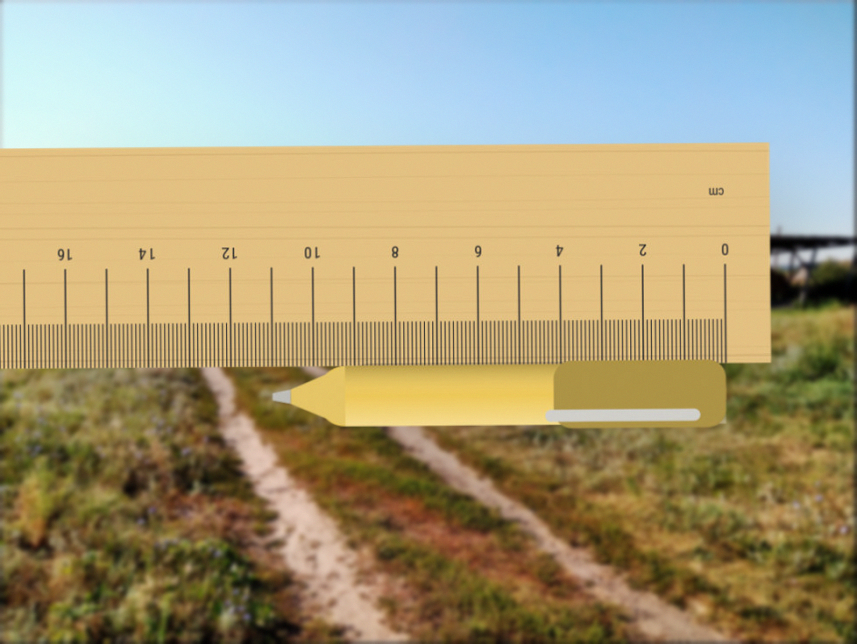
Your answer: cm 11
